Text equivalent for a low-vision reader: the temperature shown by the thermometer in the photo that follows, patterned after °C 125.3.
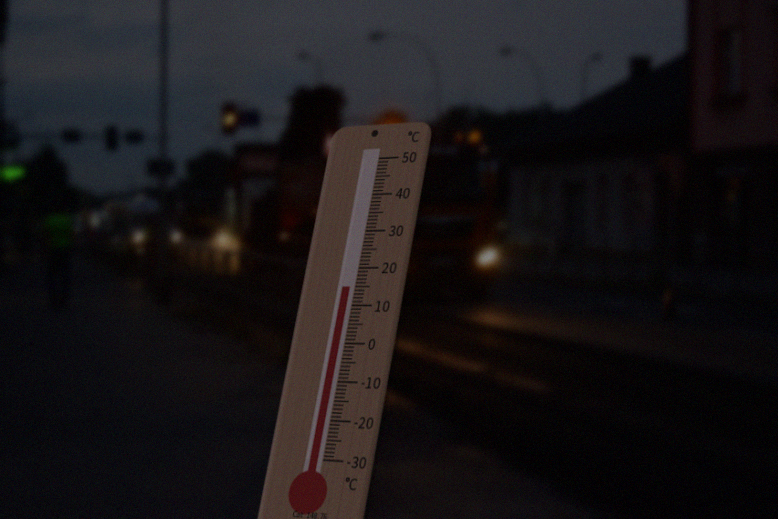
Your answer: °C 15
